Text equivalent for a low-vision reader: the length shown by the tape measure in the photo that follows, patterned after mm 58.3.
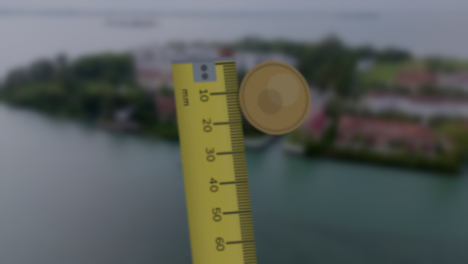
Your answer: mm 25
